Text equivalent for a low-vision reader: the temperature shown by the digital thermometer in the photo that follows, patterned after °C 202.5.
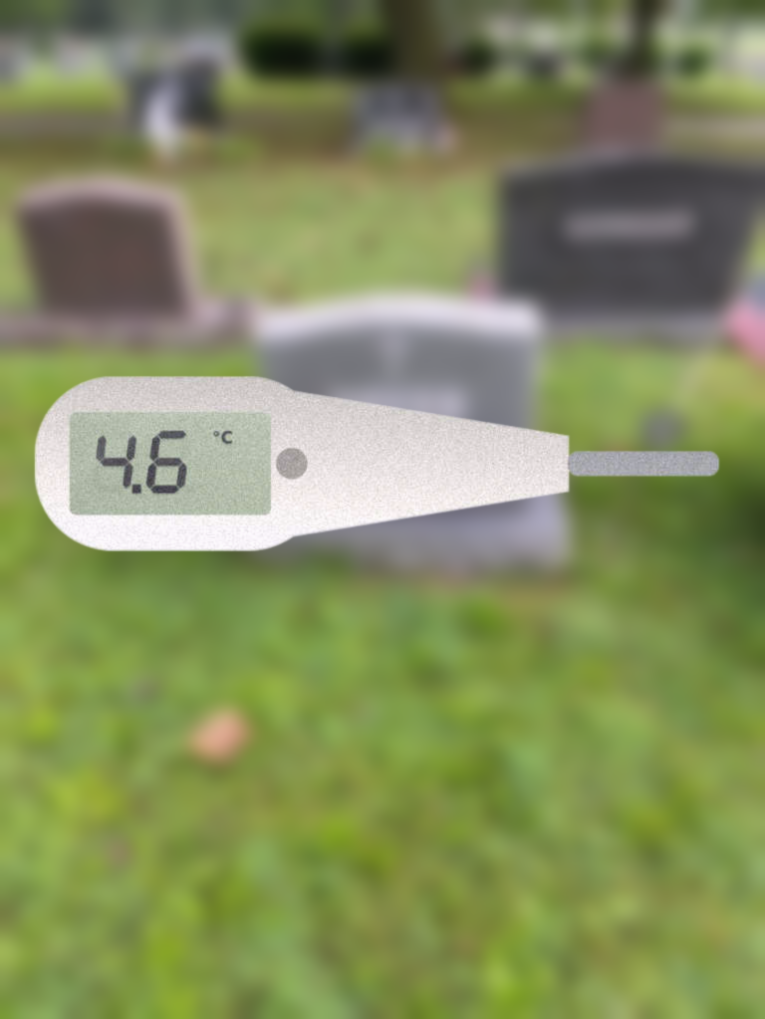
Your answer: °C 4.6
